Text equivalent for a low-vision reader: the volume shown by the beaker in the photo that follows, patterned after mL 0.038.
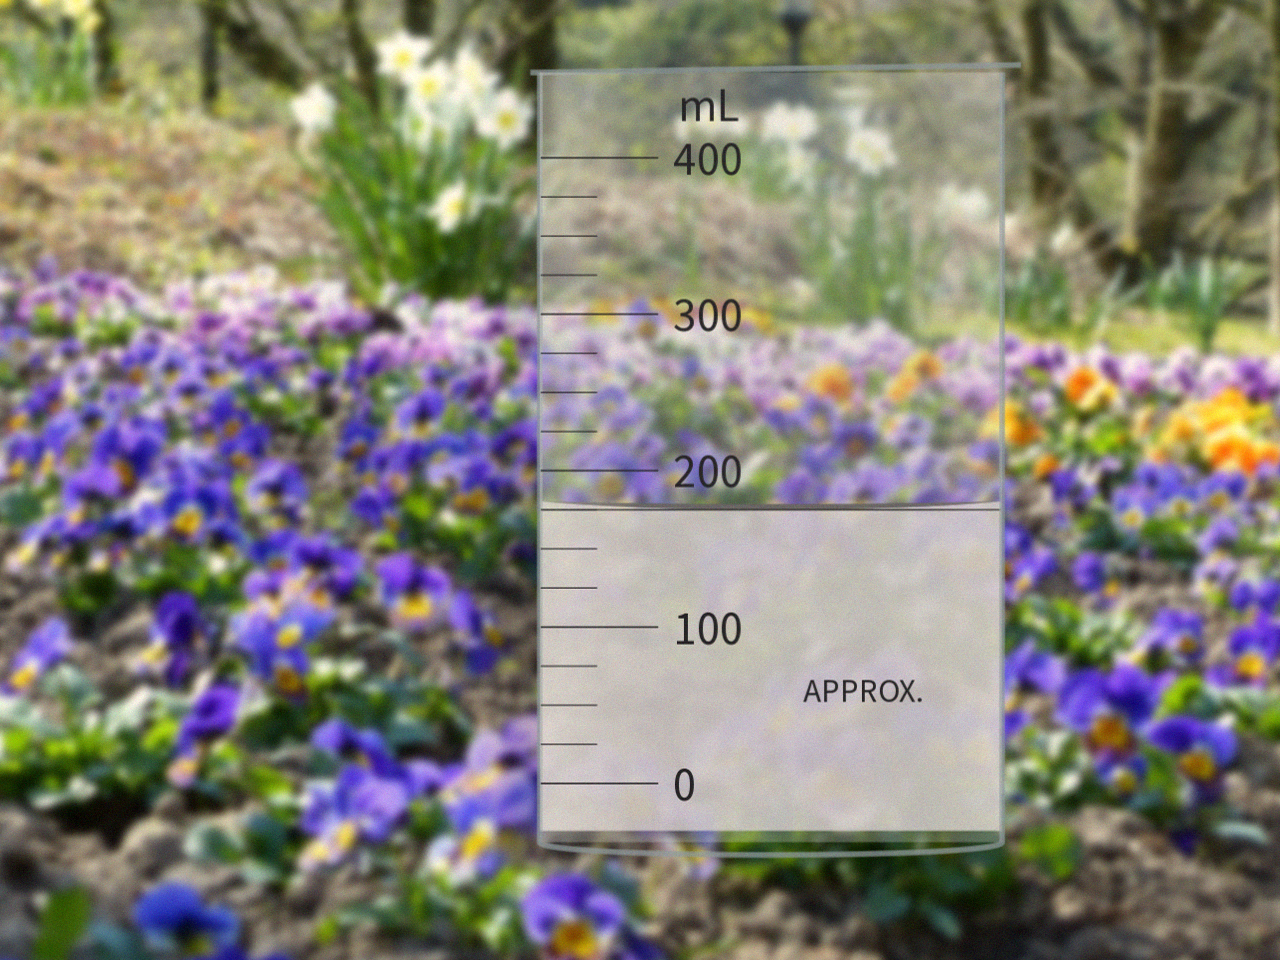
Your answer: mL 175
